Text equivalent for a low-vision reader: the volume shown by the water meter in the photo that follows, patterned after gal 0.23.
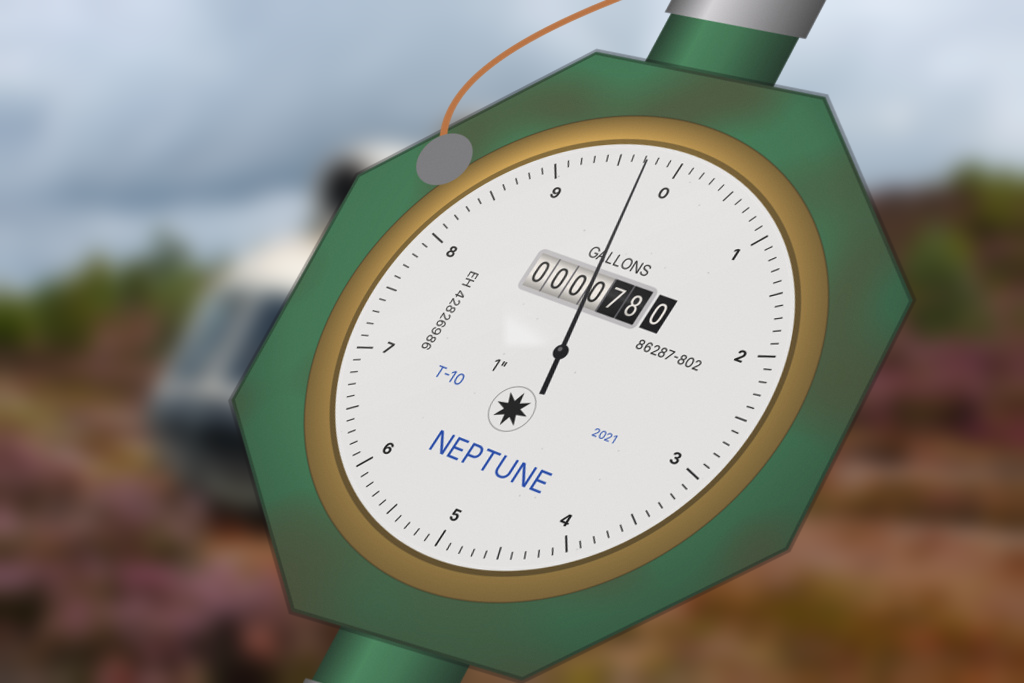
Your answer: gal 779.7
